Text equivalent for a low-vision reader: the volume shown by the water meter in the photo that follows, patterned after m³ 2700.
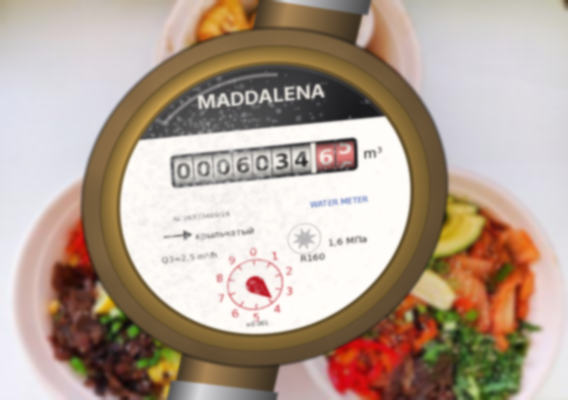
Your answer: m³ 6034.653
